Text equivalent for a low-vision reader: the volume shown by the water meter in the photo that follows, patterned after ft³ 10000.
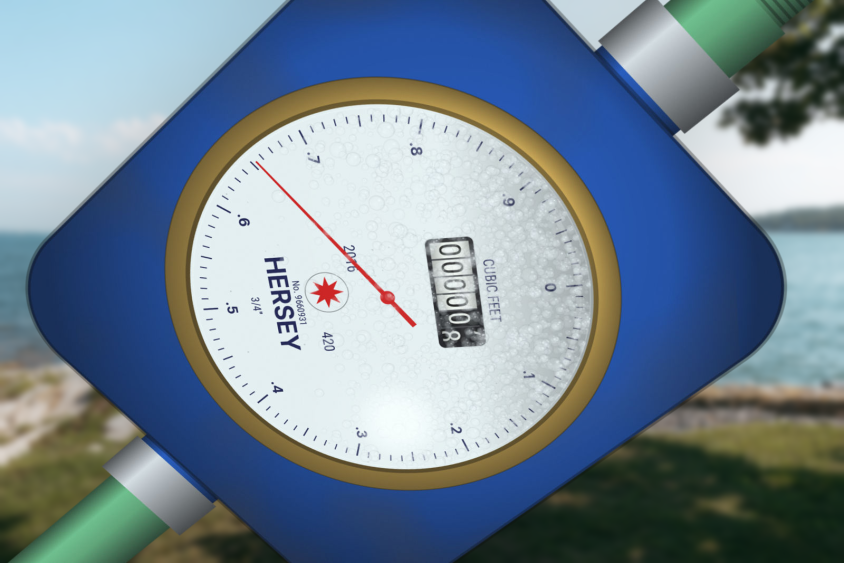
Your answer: ft³ 7.65
